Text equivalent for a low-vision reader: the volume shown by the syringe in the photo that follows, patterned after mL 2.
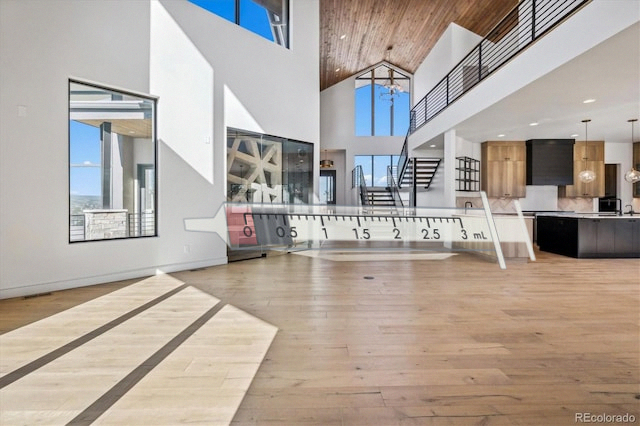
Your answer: mL 0.1
